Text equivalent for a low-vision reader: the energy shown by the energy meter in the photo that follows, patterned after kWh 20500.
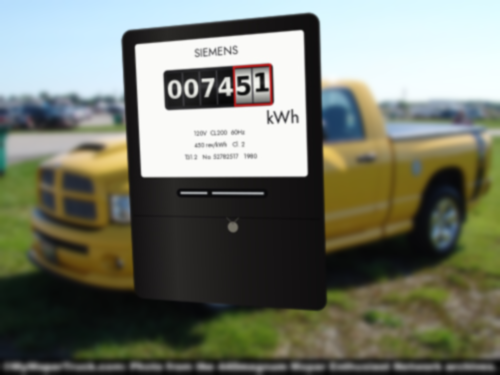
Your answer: kWh 74.51
